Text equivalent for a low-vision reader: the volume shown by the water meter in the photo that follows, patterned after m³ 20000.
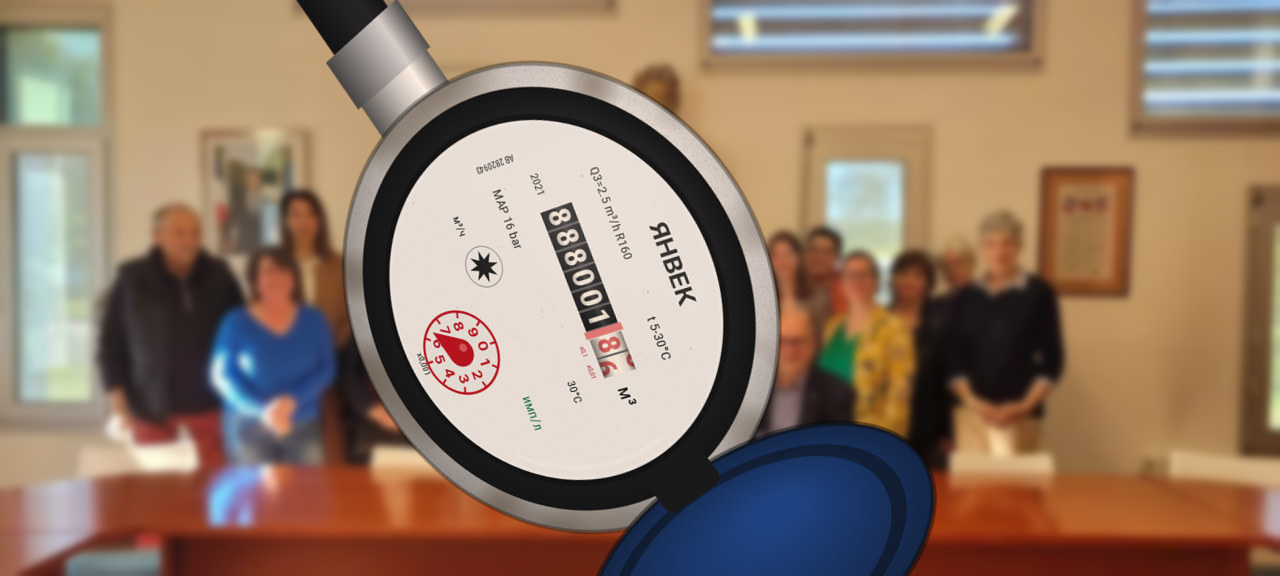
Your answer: m³ 888001.856
